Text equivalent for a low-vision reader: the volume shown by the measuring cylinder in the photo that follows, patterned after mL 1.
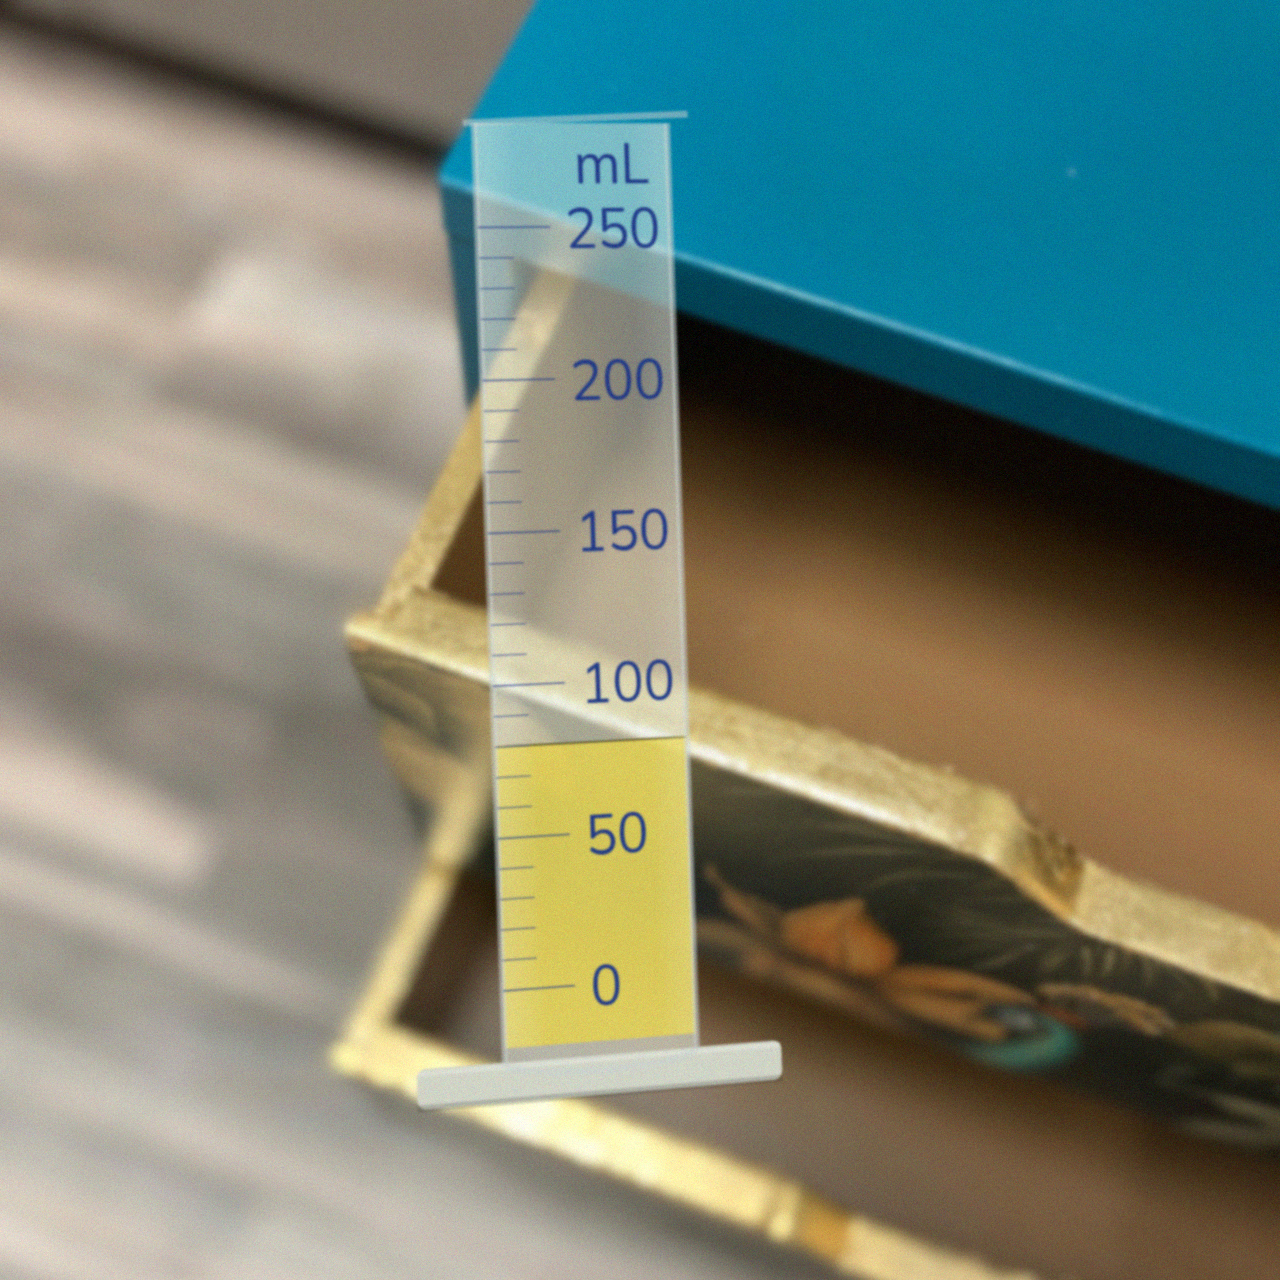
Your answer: mL 80
